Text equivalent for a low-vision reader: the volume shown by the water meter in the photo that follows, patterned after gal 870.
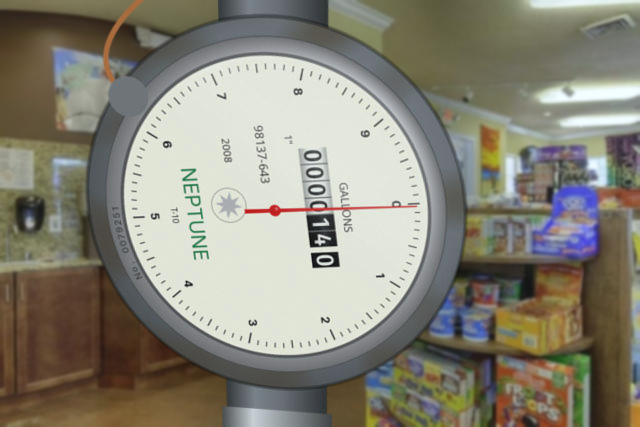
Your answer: gal 140.0
